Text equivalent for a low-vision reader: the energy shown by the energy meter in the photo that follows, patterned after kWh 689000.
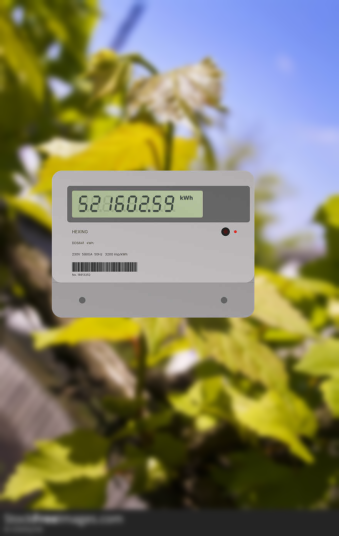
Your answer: kWh 521602.59
